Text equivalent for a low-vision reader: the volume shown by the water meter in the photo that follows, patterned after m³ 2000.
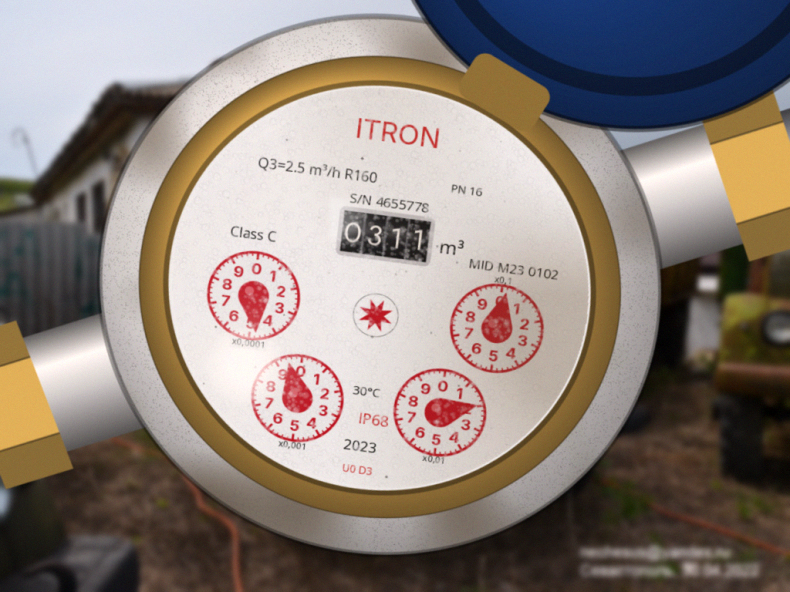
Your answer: m³ 311.0194
